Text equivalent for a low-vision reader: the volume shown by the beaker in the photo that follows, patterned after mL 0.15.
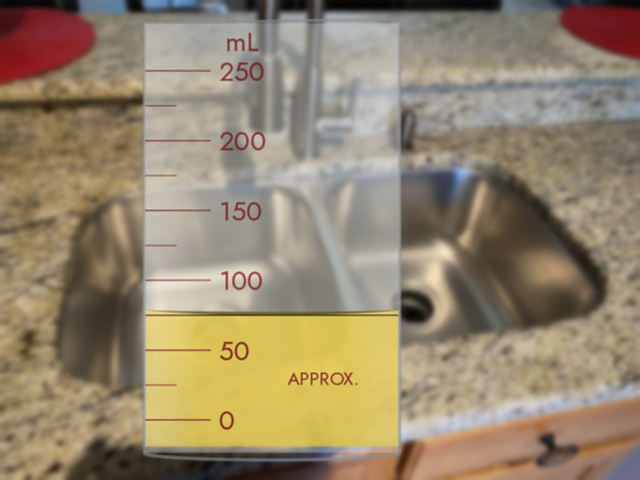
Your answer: mL 75
